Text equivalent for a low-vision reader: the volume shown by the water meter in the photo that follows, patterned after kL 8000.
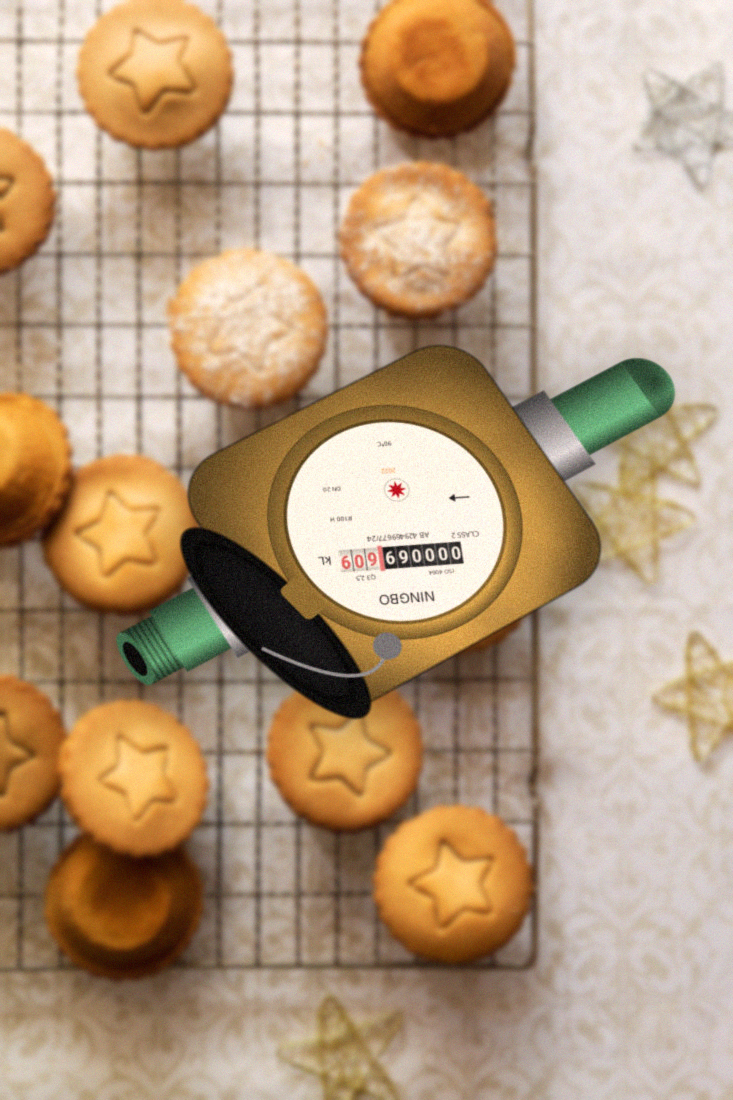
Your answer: kL 69.609
